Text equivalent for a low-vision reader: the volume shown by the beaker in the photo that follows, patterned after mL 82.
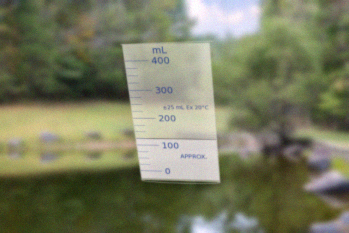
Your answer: mL 125
